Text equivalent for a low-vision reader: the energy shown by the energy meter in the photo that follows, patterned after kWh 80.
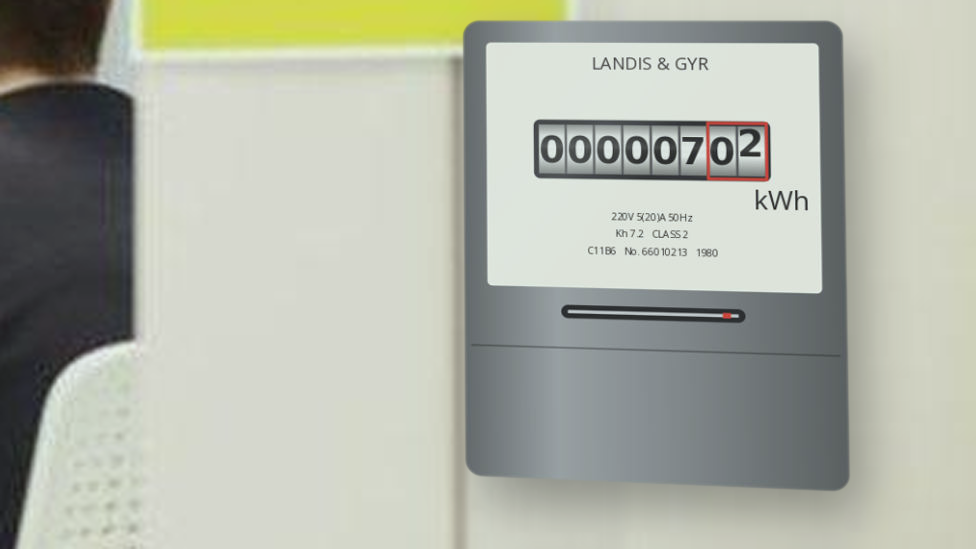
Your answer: kWh 7.02
